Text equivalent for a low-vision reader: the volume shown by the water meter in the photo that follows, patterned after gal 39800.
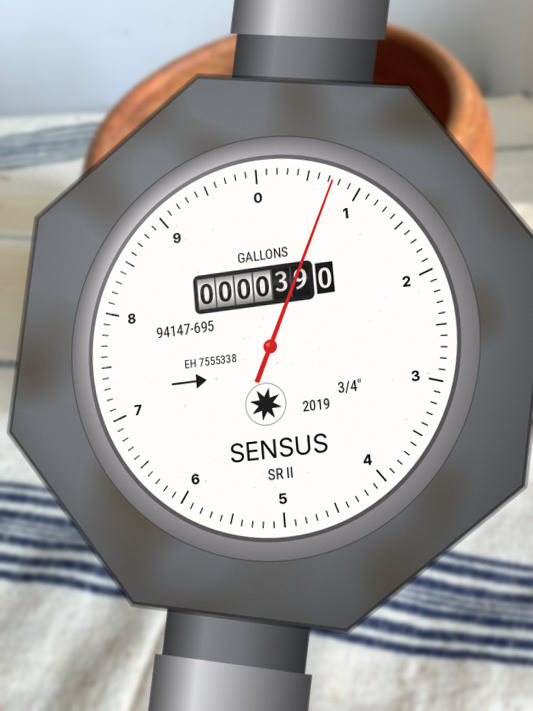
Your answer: gal 390.7
